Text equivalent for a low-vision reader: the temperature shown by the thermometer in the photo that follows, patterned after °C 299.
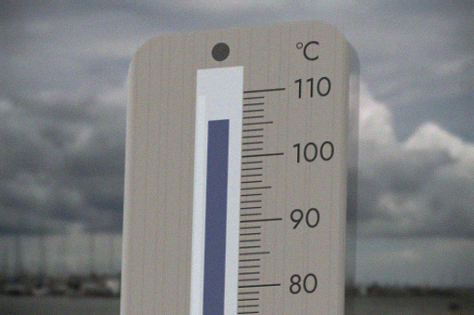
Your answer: °C 106
